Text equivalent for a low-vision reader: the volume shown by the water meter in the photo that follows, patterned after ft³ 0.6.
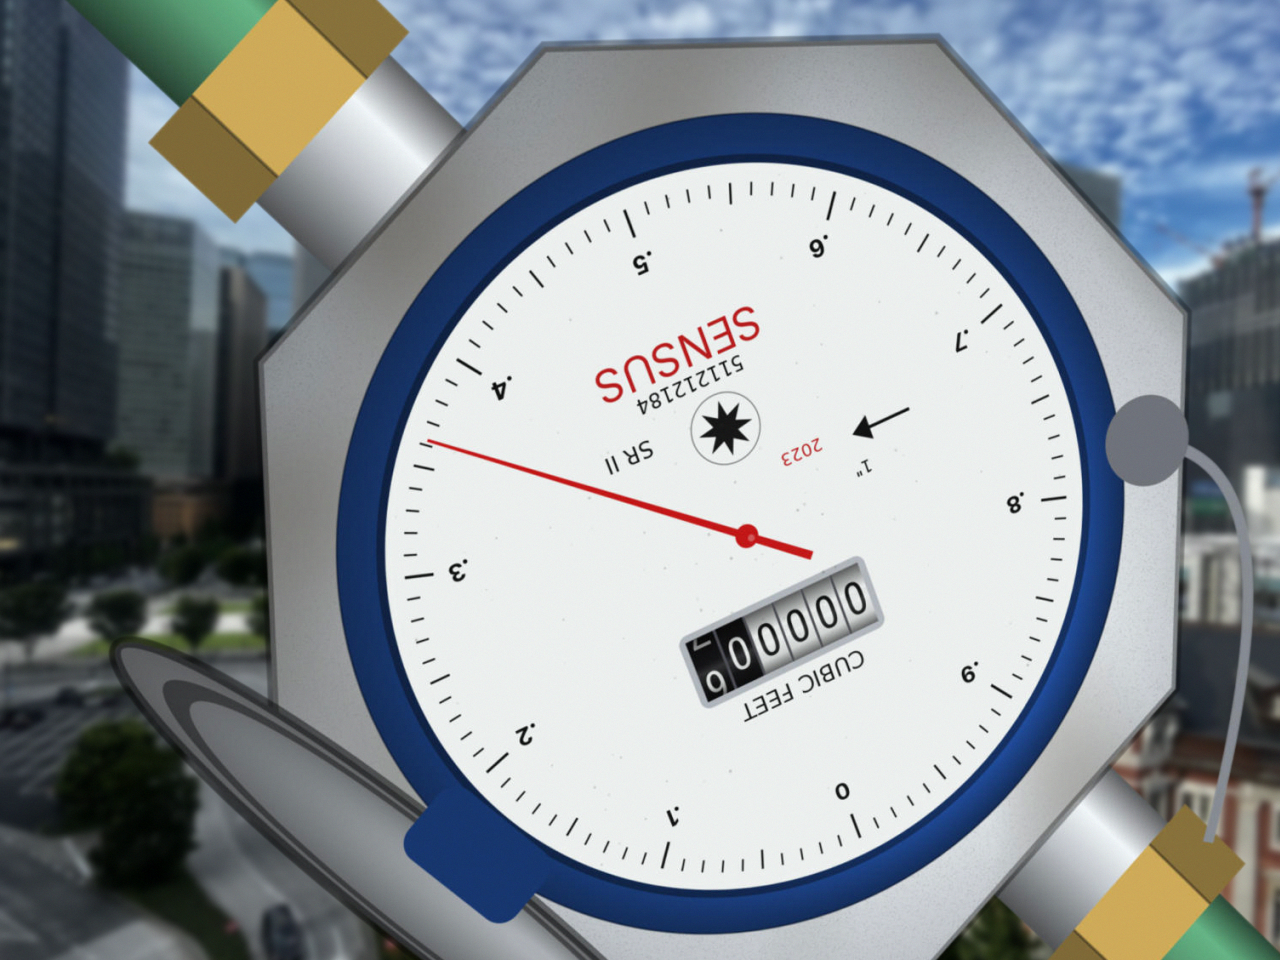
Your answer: ft³ 6.36
